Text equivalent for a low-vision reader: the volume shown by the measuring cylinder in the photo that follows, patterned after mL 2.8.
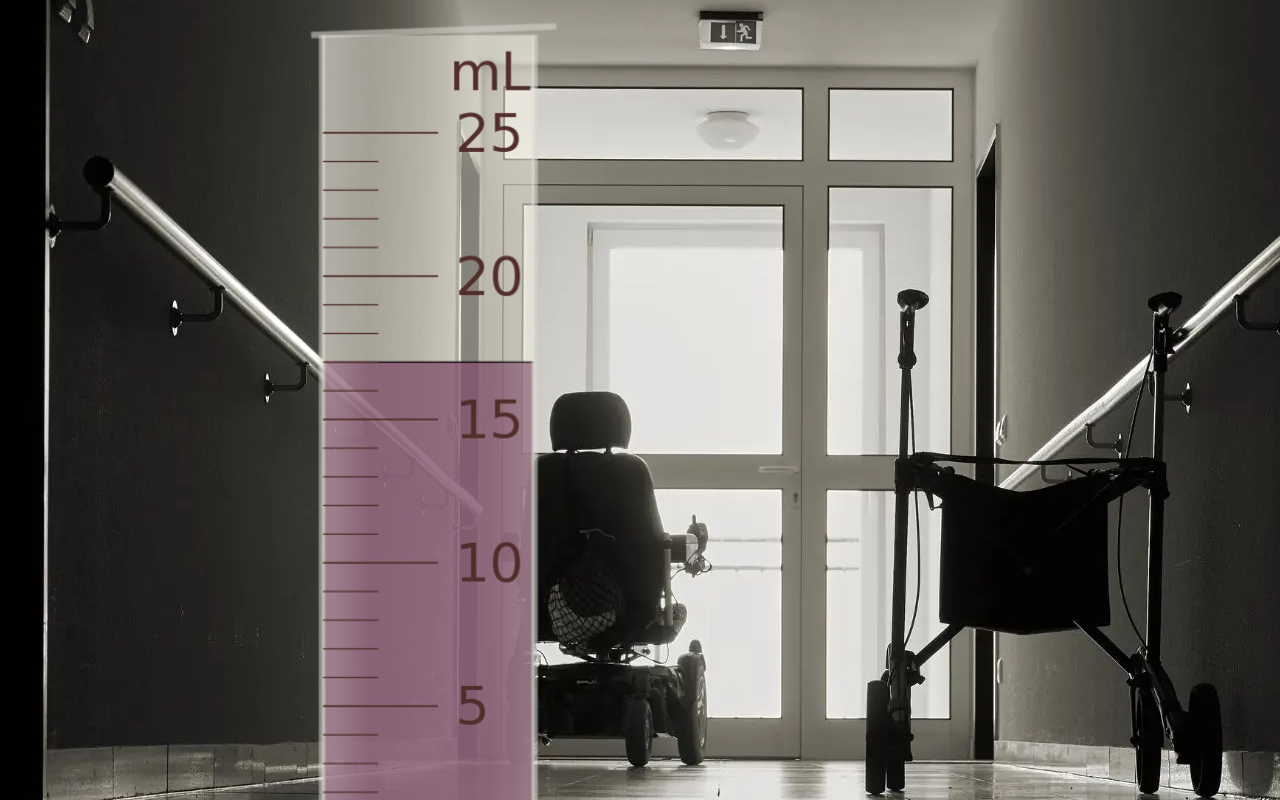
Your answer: mL 17
